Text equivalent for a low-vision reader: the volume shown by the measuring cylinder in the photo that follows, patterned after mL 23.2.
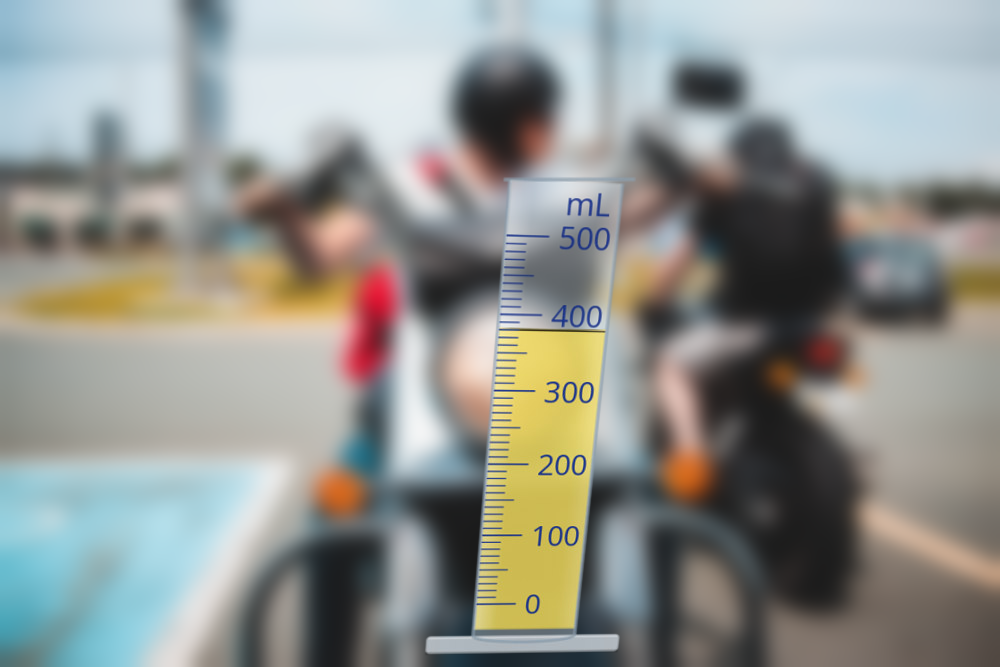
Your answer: mL 380
